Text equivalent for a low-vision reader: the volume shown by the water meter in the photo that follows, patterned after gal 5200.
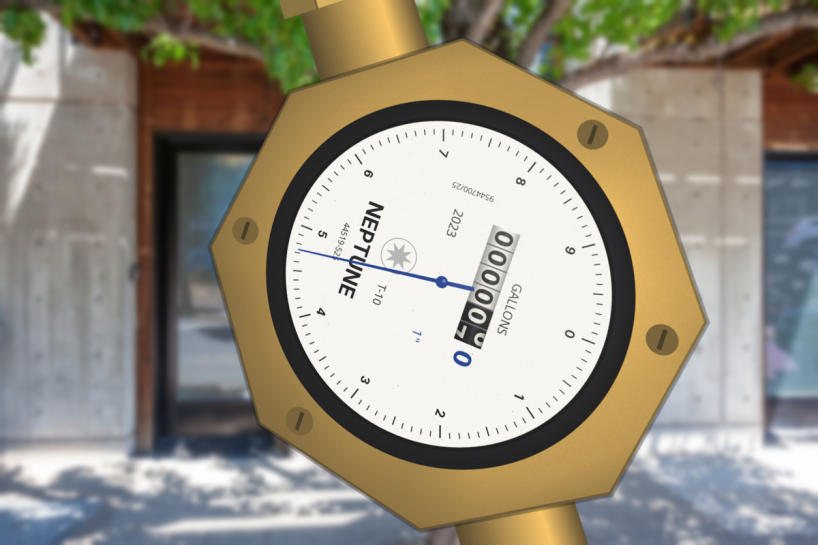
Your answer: gal 64.7
